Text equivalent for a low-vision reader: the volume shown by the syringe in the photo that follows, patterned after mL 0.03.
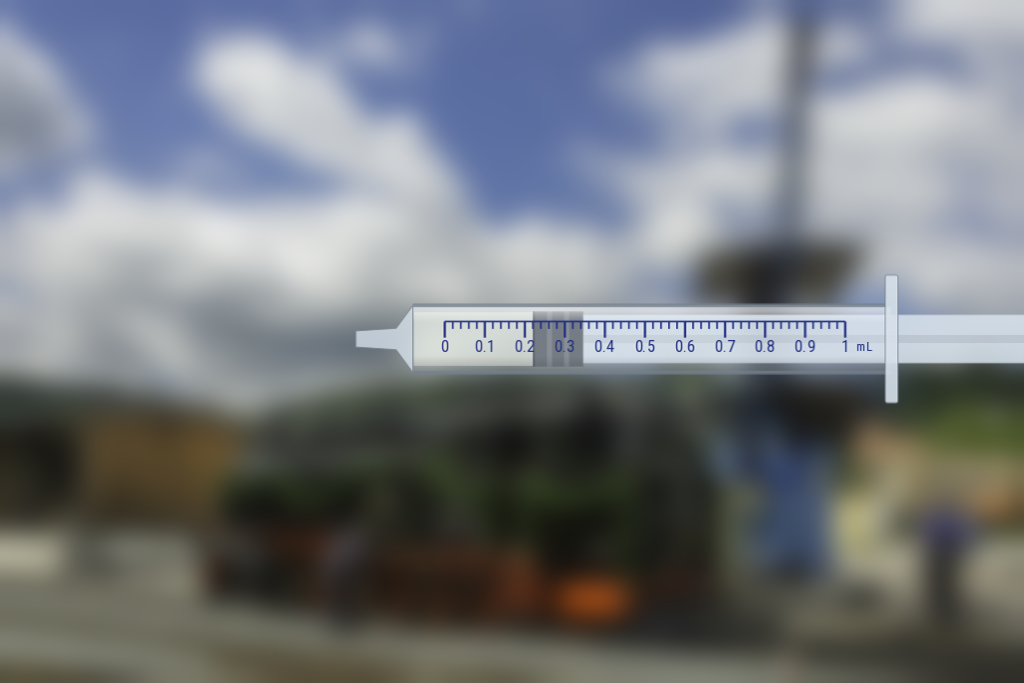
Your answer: mL 0.22
